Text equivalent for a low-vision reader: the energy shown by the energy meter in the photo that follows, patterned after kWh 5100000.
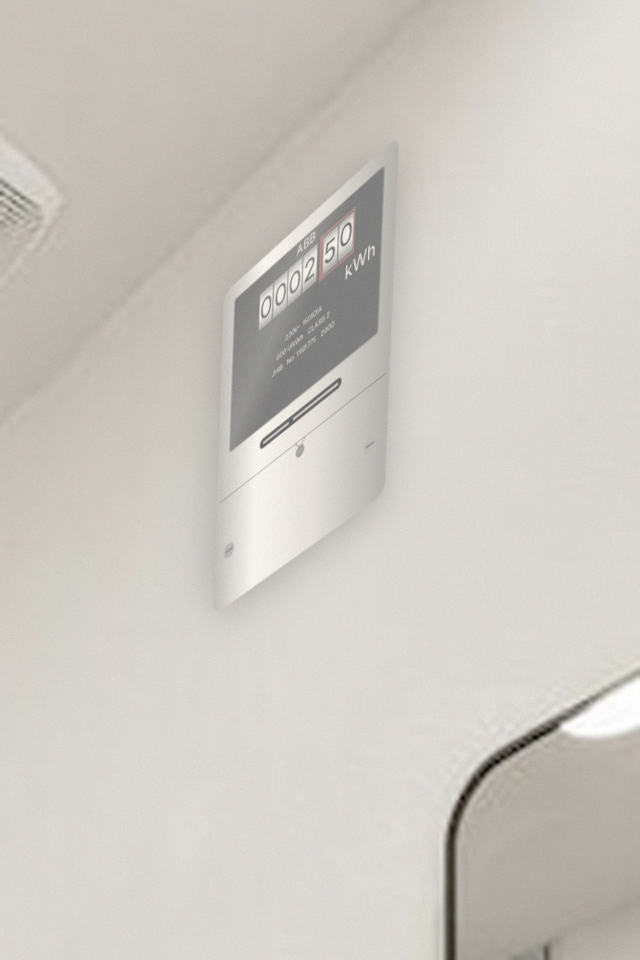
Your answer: kWh 2.50
